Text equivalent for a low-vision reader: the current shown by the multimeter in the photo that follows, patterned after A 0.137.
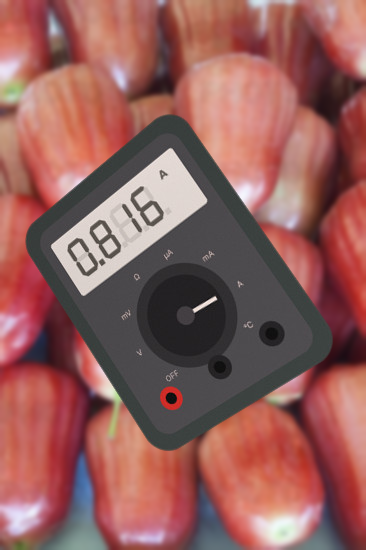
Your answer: A 0.816
